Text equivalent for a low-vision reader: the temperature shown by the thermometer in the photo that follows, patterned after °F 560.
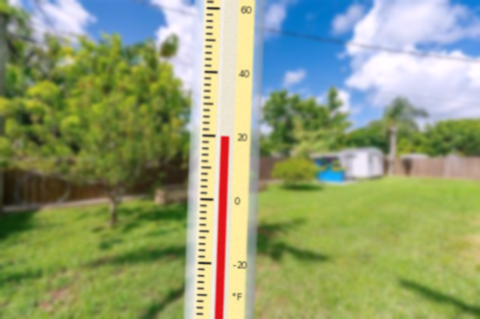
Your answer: °F 20
